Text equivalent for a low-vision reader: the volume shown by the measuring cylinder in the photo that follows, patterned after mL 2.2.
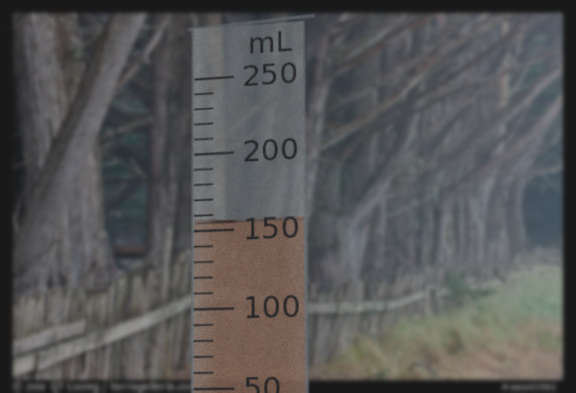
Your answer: mL 155
